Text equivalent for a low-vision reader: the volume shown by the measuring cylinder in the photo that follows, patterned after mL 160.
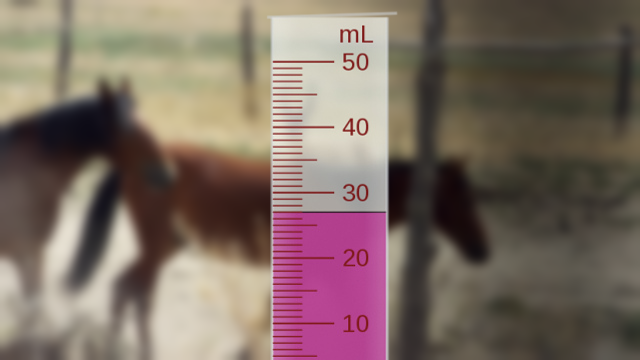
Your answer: mL 27
